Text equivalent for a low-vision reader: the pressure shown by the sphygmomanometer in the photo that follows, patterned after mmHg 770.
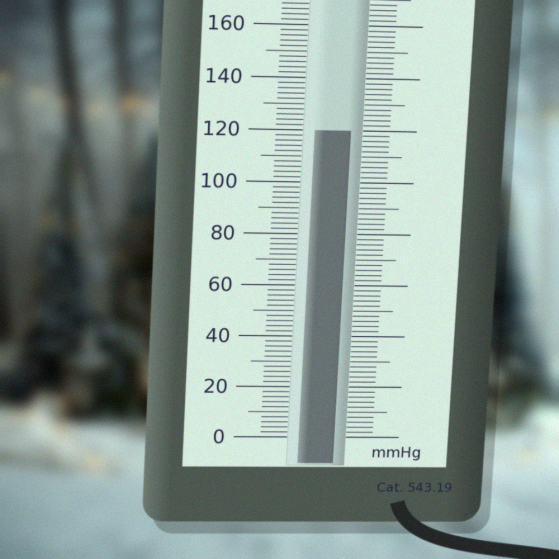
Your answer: mmHg 120
